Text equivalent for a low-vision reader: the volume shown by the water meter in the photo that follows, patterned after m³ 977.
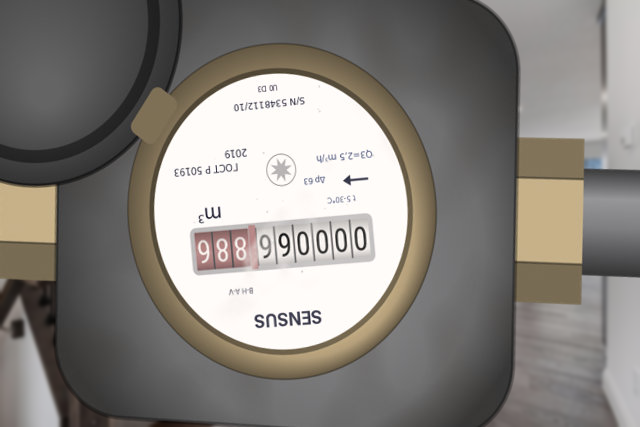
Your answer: m³ 66.886
